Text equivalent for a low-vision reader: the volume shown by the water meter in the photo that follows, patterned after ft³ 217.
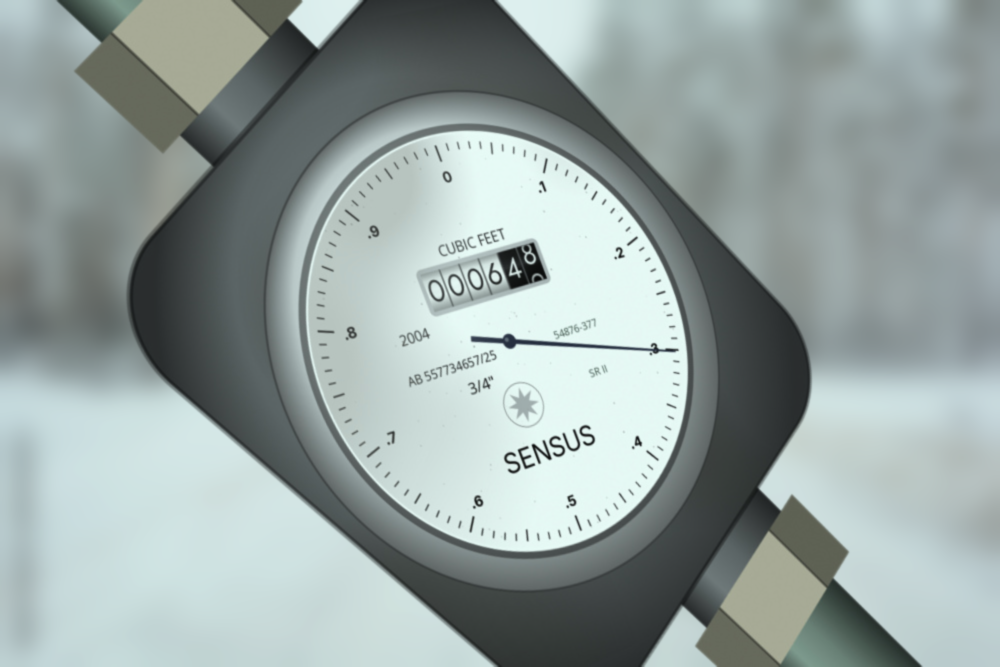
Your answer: ft³ 648.30
